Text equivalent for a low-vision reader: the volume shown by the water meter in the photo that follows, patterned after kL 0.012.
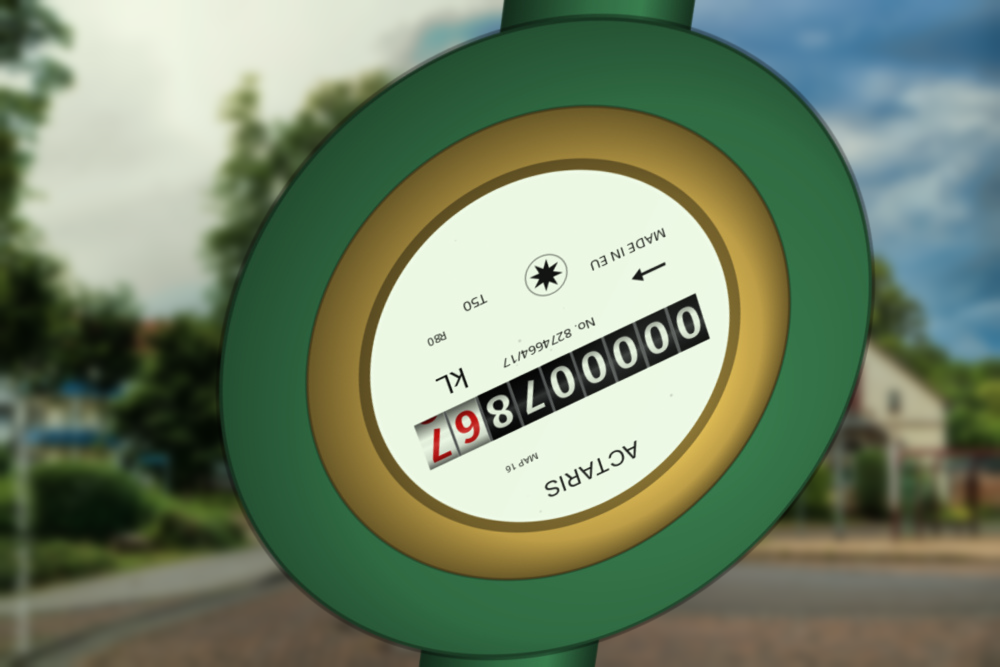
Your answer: kL 78.67
